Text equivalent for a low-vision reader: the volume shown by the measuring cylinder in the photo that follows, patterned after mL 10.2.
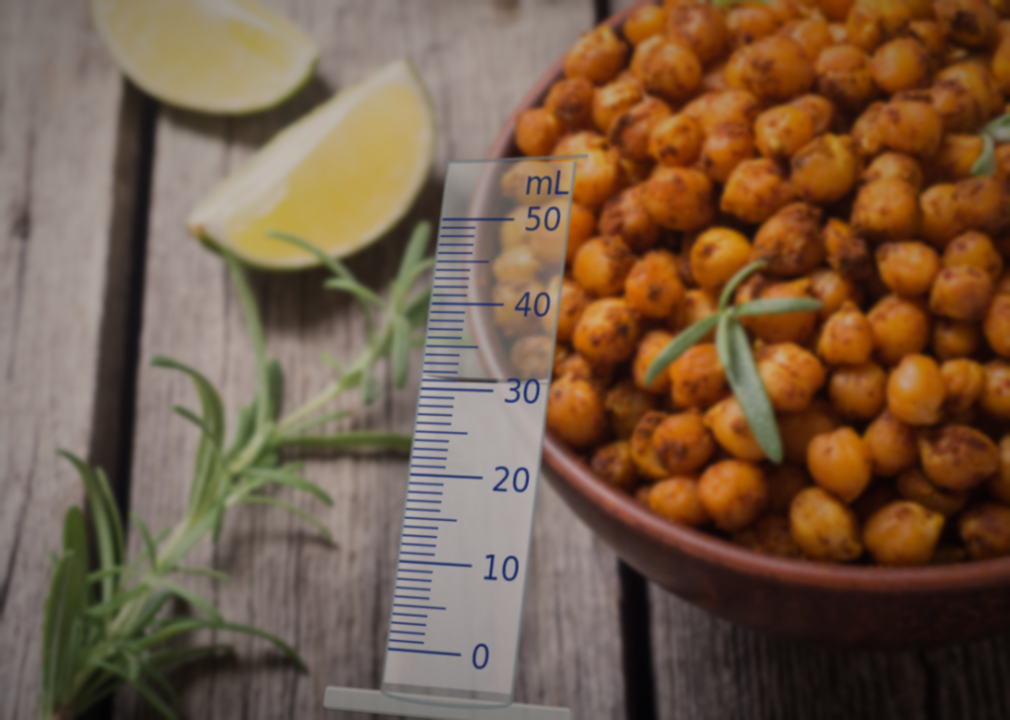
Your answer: mL 31
